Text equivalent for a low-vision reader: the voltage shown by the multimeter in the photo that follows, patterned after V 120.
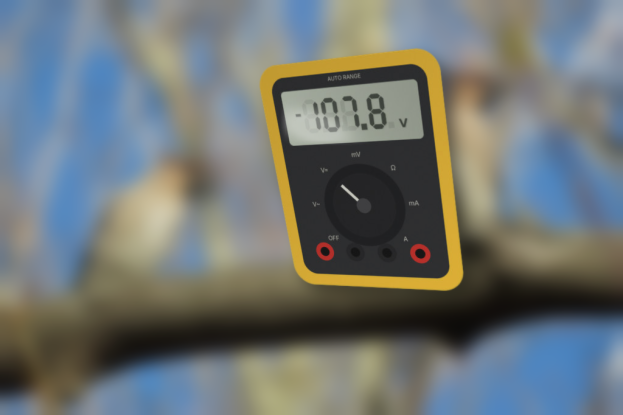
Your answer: V -107.8
